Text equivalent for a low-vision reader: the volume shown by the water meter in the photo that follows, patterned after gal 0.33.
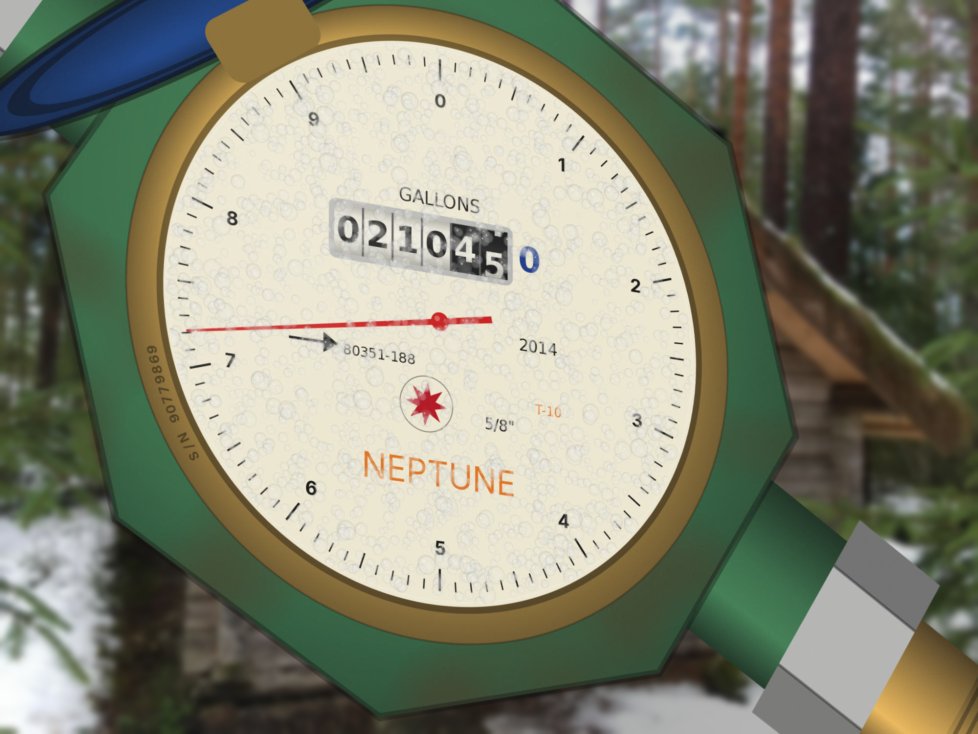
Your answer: gal 210447.2
